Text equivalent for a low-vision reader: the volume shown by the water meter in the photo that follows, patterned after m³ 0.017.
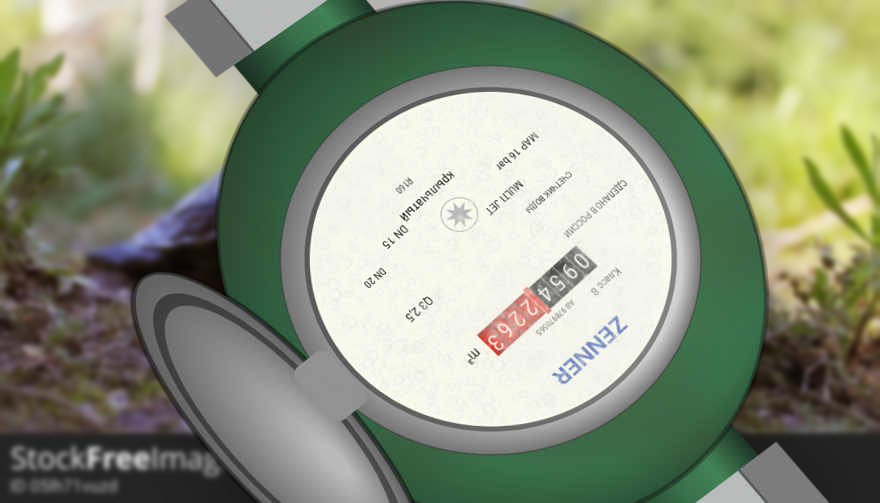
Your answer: m³ 954.2263
